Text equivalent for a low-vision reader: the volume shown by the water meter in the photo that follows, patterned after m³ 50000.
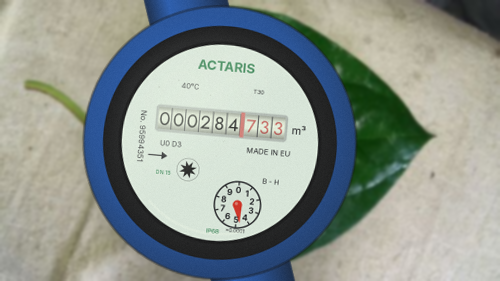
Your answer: m³ 284.7334
